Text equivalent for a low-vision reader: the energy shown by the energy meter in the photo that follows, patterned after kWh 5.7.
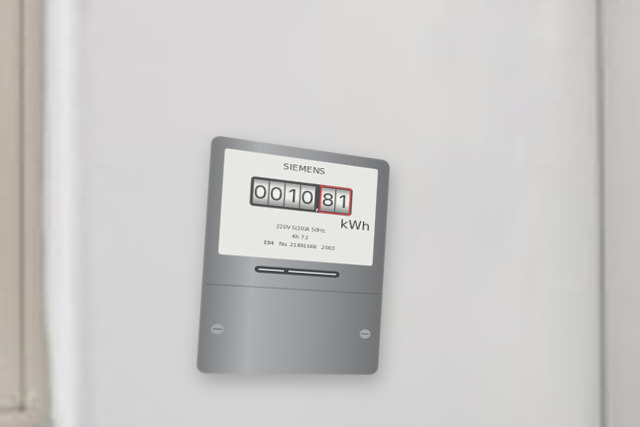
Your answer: kWh 10.81
